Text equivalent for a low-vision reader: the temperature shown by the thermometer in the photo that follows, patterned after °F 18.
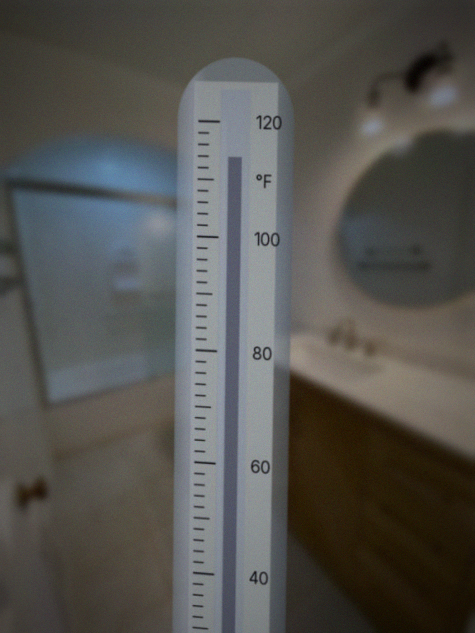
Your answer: °F 114
